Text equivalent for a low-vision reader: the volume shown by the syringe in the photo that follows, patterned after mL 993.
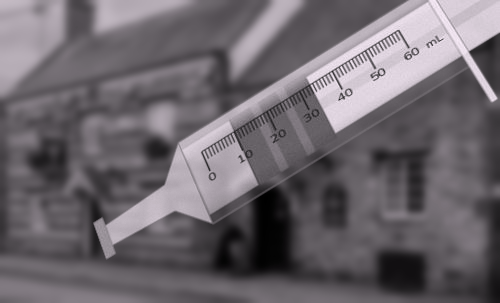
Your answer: mL 10
